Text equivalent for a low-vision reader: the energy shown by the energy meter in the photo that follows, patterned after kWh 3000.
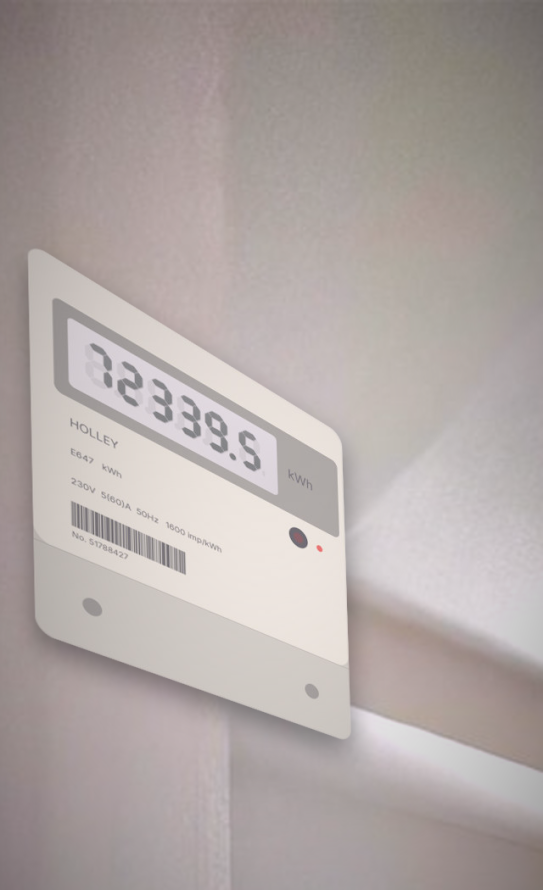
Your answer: kWh 72339.5
